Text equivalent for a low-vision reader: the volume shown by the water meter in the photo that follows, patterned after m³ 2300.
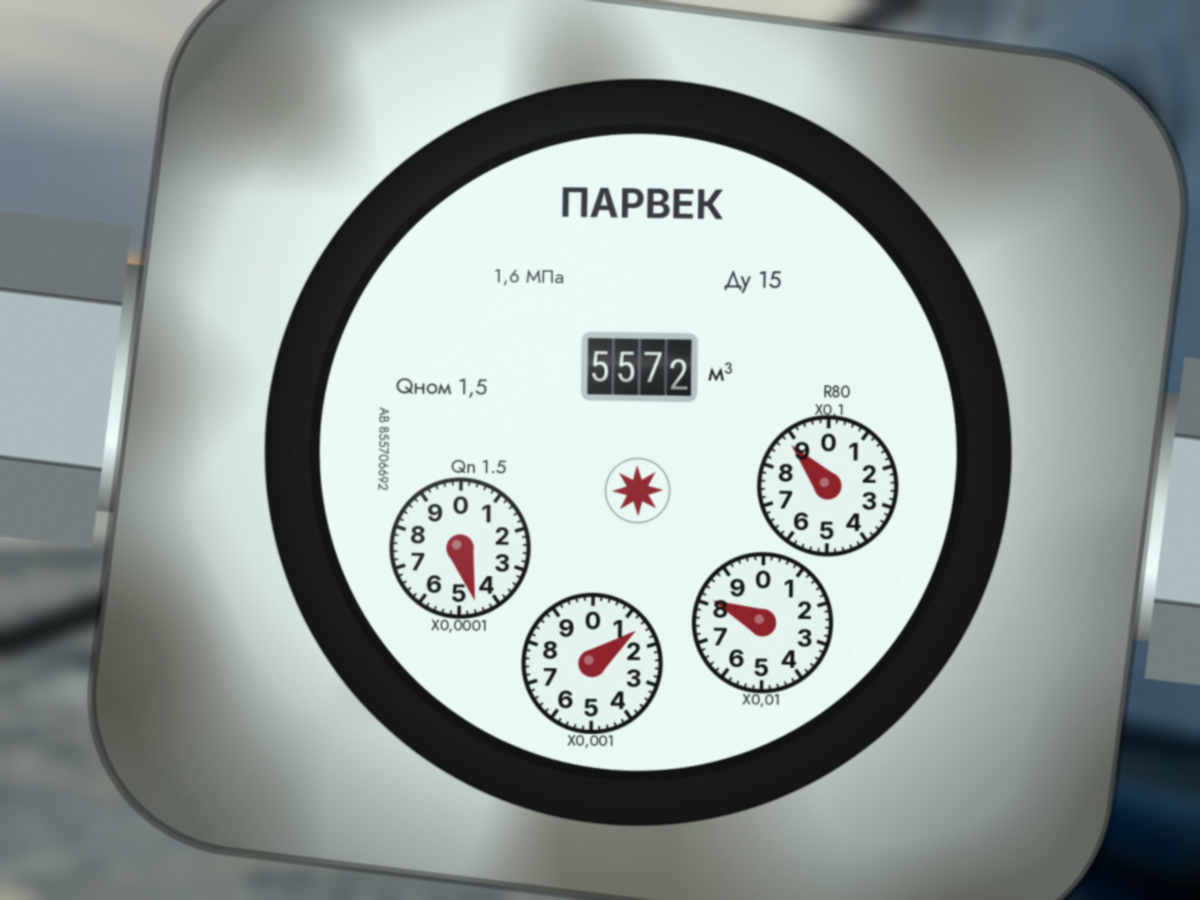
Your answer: m³ 5571.8814
